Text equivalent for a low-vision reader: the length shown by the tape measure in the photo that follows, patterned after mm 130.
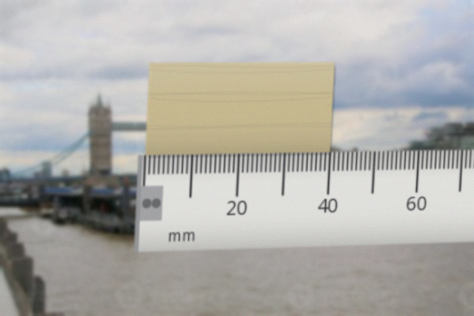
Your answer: mm 40
